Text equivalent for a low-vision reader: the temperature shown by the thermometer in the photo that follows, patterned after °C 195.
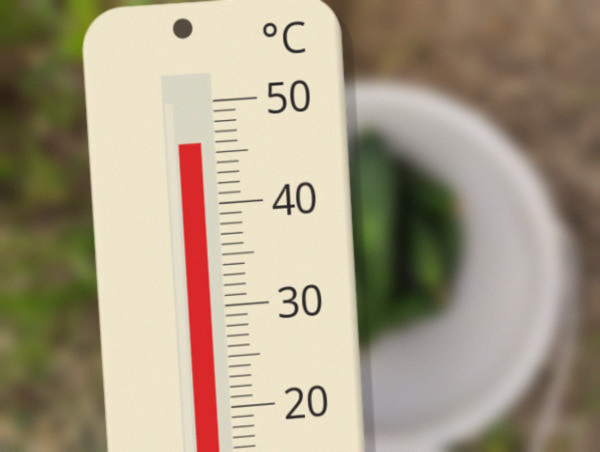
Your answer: °C 46
